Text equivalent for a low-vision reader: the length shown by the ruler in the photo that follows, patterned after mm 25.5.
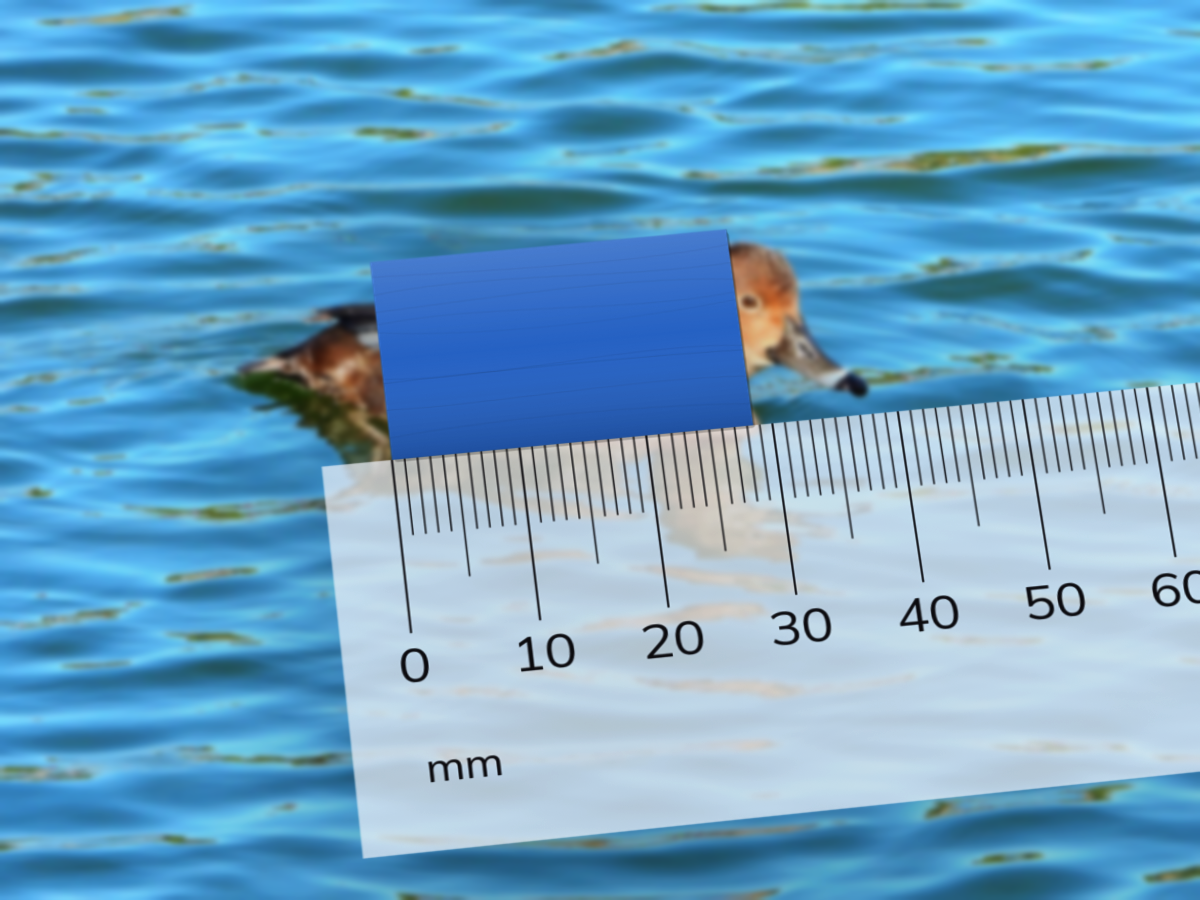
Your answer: mm 28.5
